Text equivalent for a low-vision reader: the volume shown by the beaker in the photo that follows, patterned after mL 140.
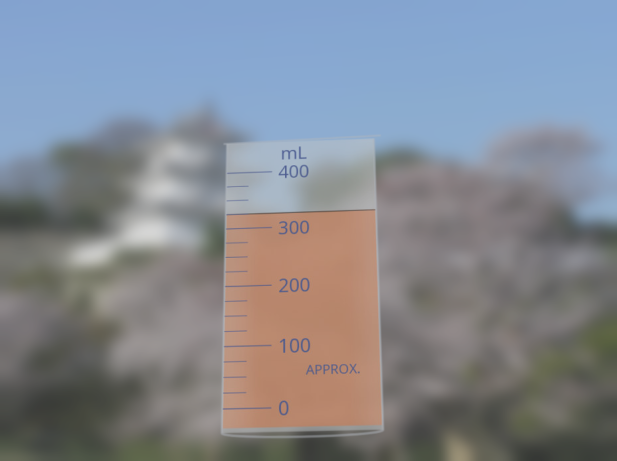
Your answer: mL 325
